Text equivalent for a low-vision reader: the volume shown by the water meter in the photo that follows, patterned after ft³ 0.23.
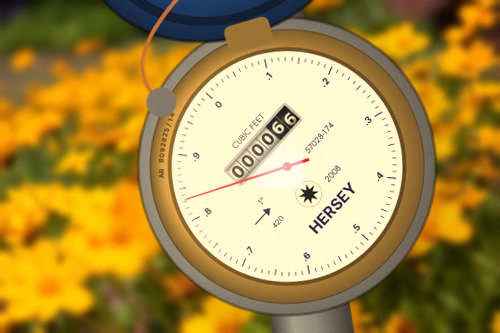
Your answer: ft³ 65.83
